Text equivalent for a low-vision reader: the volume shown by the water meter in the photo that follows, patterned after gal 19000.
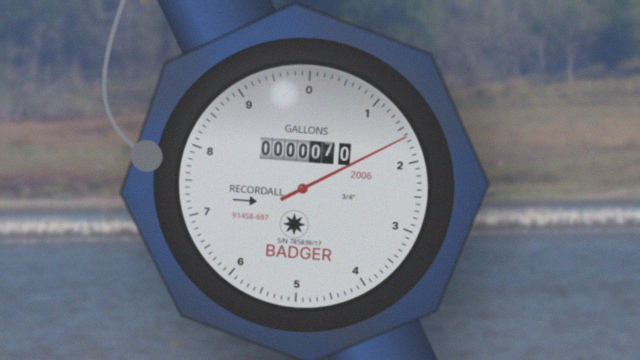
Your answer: gal 71.6
